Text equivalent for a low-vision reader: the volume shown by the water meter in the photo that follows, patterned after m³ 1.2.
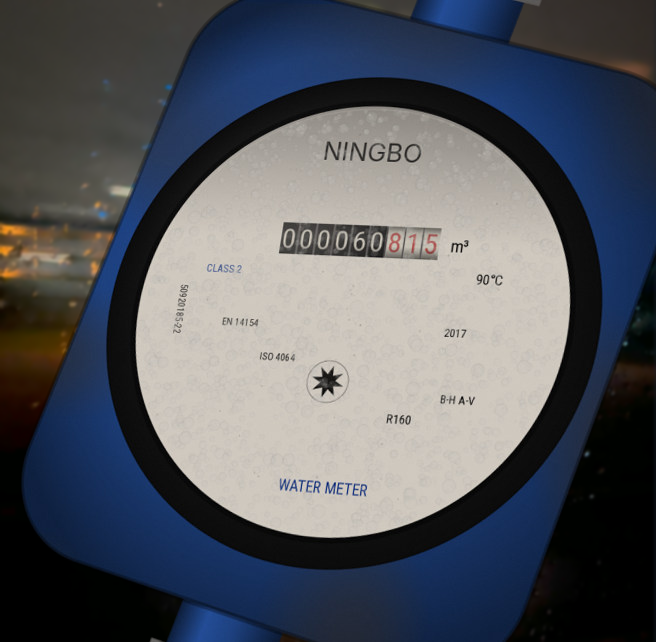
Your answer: m³ 60.815
